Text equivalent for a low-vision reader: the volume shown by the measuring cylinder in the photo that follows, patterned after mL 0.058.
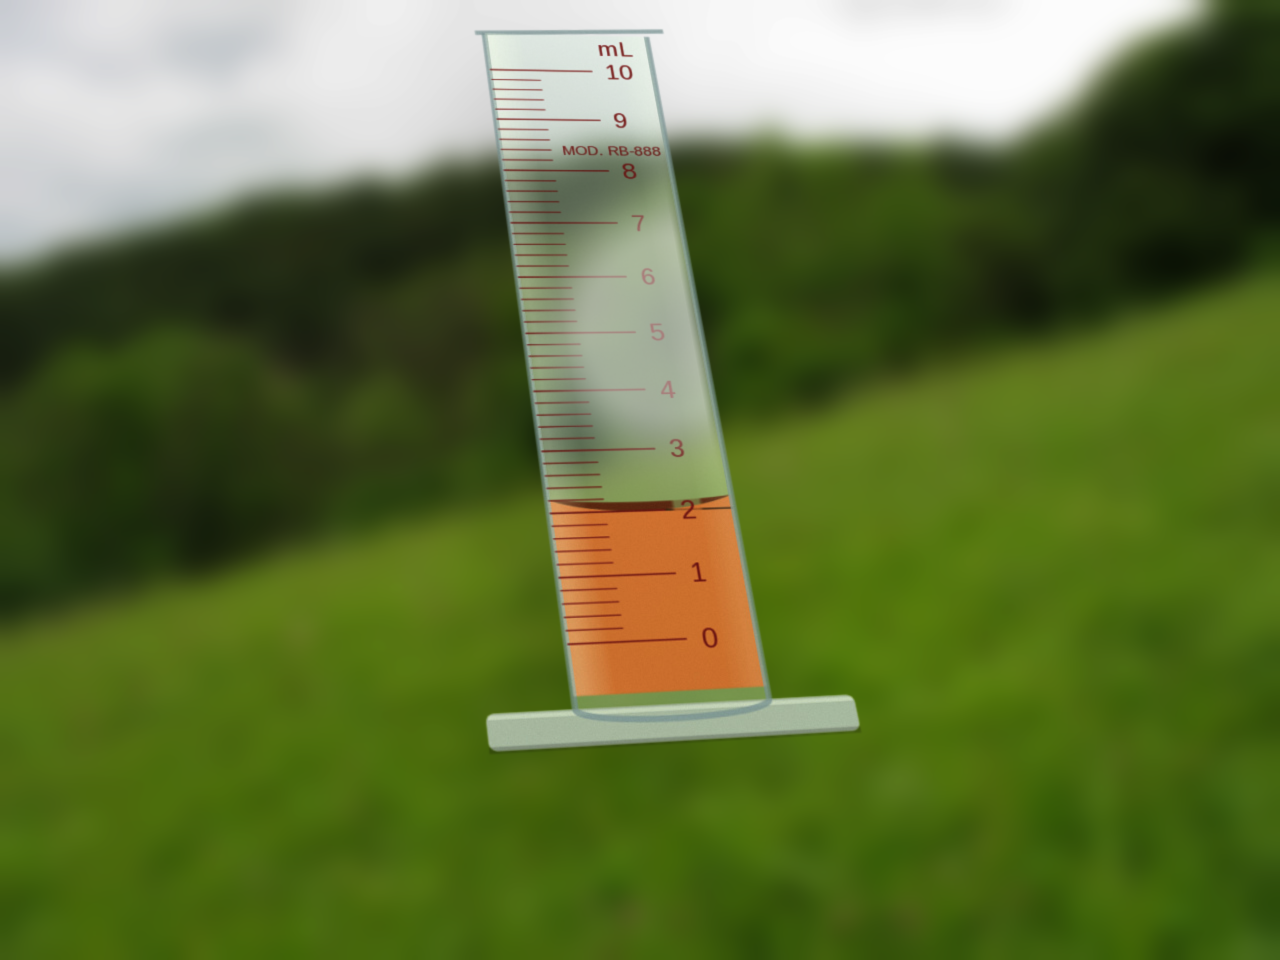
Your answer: mL 2
